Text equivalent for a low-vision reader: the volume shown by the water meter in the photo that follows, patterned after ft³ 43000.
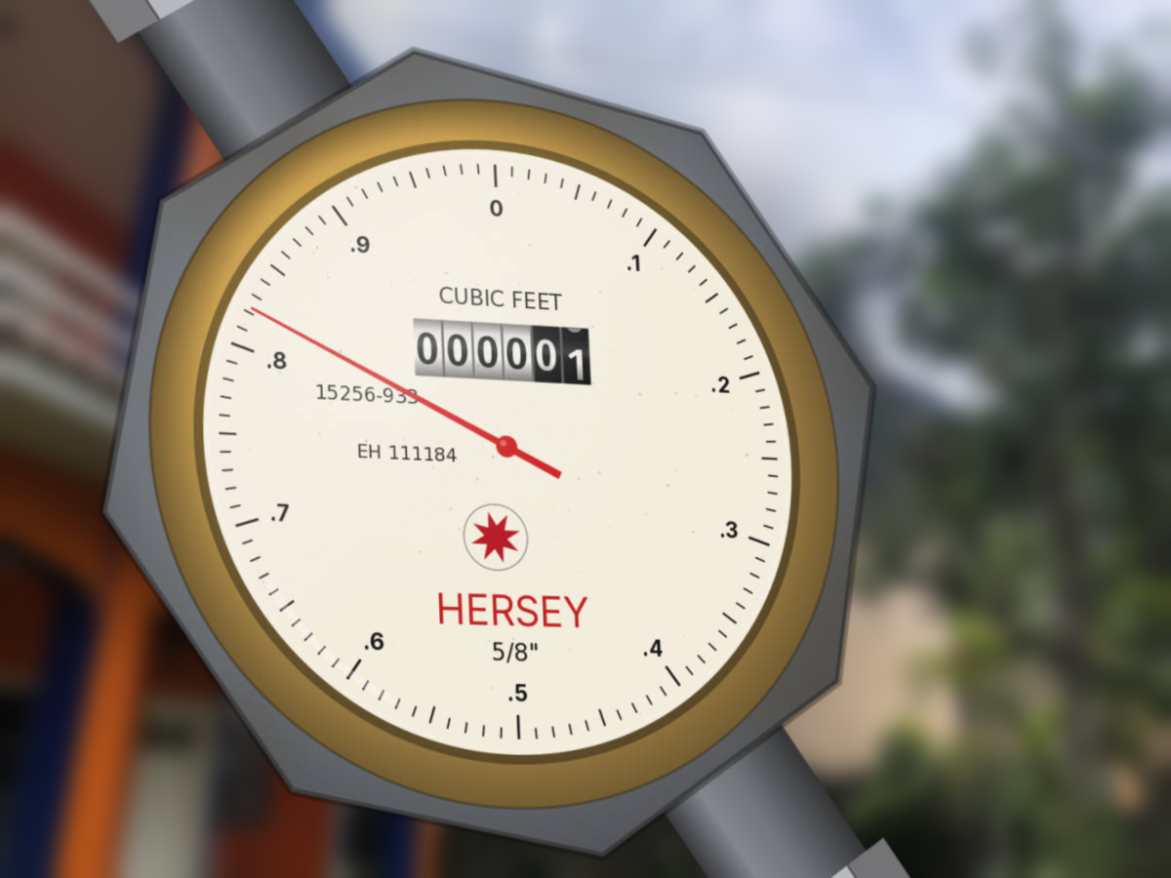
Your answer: ft³ 0.82
